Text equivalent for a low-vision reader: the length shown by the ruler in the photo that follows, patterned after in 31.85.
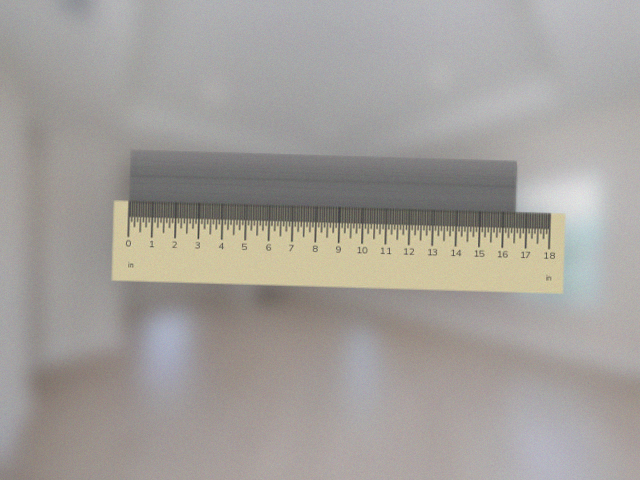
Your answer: in 16.5
